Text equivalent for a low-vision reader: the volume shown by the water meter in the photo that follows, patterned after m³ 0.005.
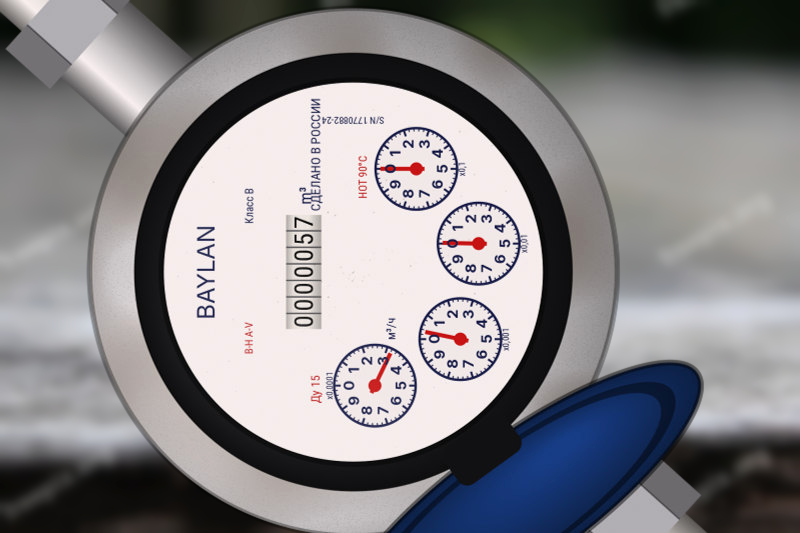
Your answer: m³ 57.0003
